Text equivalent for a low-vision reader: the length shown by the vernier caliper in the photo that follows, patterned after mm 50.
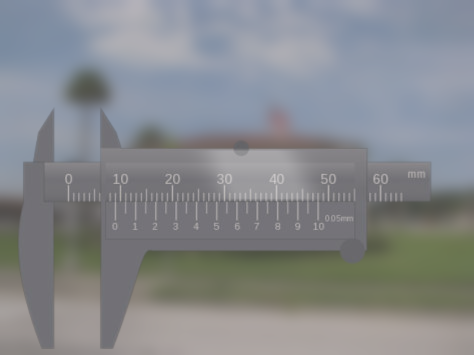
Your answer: mm 9.0
